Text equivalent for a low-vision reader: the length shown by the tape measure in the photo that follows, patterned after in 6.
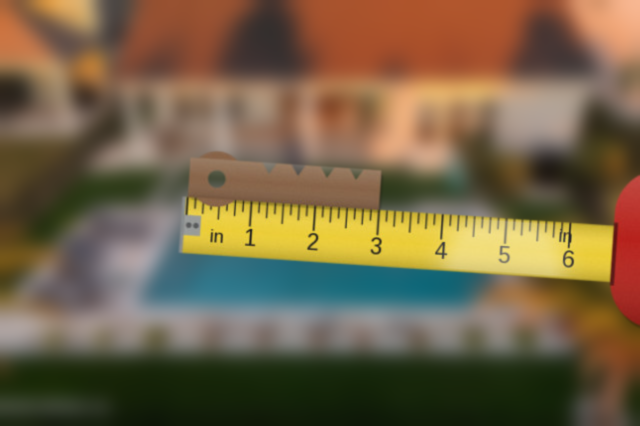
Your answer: in 3
